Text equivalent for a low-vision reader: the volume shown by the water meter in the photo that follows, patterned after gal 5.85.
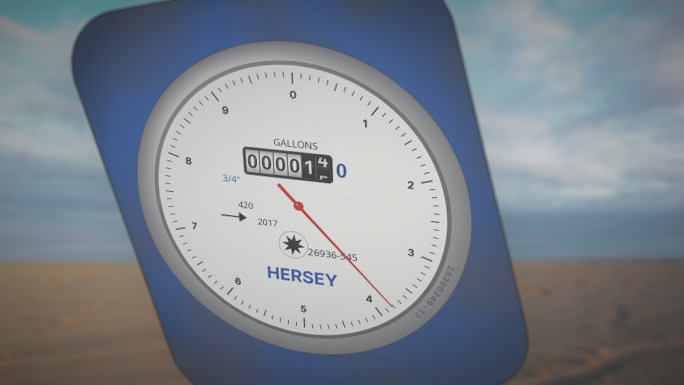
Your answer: gal 143.8
